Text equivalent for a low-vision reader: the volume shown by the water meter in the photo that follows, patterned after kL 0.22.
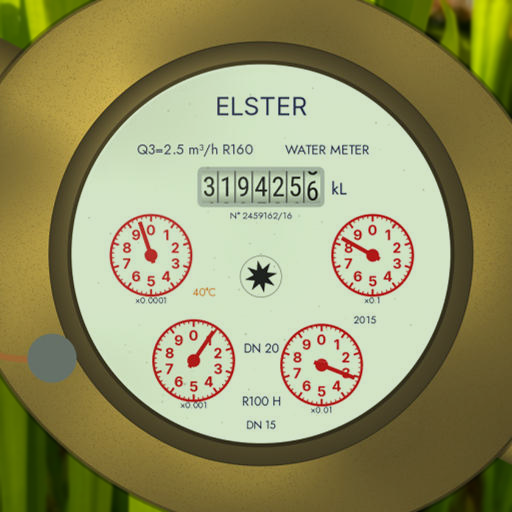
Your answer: kL 3194255.8309
